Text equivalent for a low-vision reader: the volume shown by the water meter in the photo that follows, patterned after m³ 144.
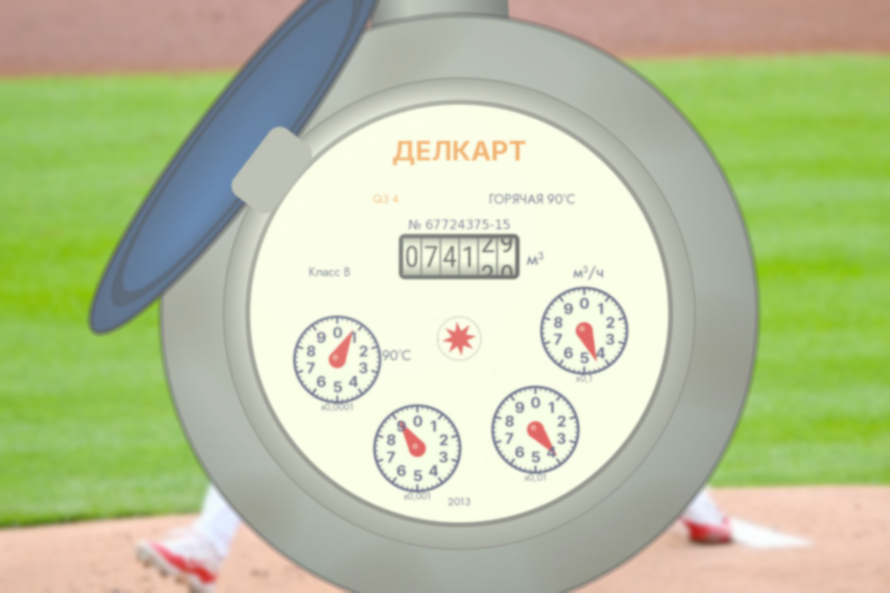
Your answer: m³ 74129.4390
